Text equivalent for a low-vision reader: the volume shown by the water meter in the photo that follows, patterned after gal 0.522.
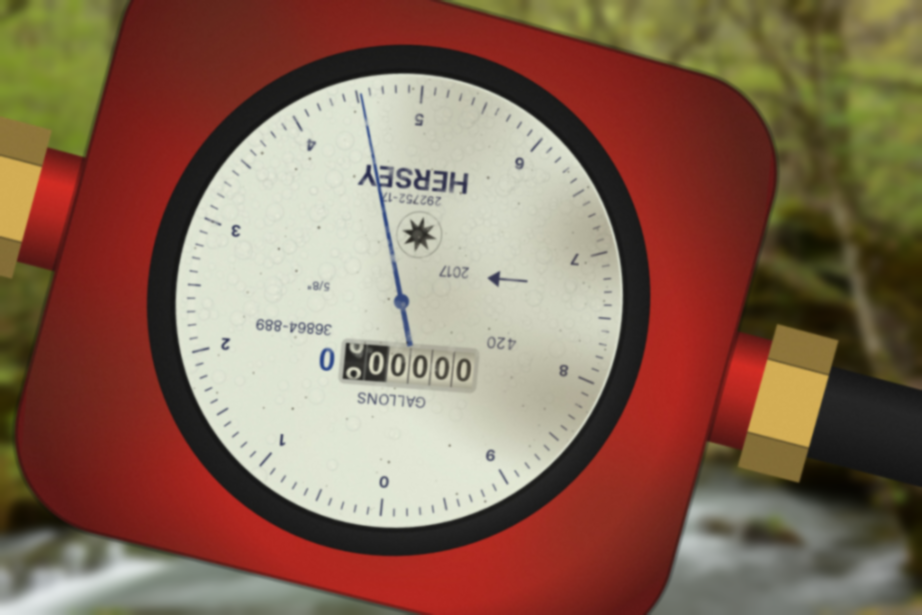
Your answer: gal 84.5
